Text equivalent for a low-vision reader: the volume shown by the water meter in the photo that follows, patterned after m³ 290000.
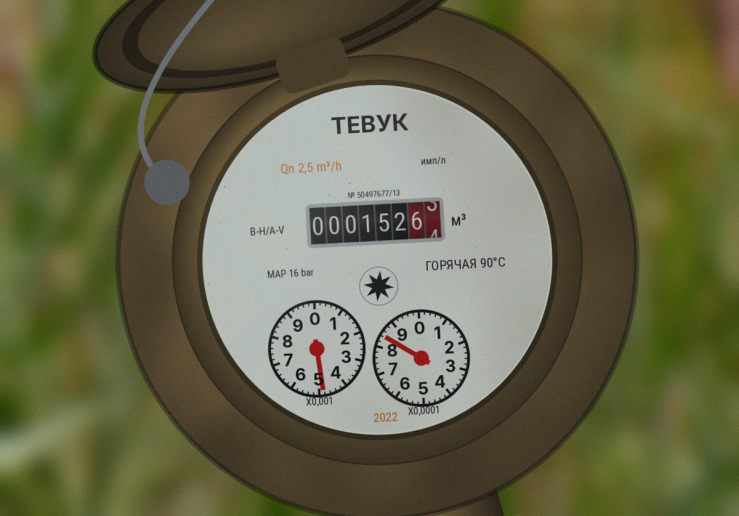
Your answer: m³ 152.6348
